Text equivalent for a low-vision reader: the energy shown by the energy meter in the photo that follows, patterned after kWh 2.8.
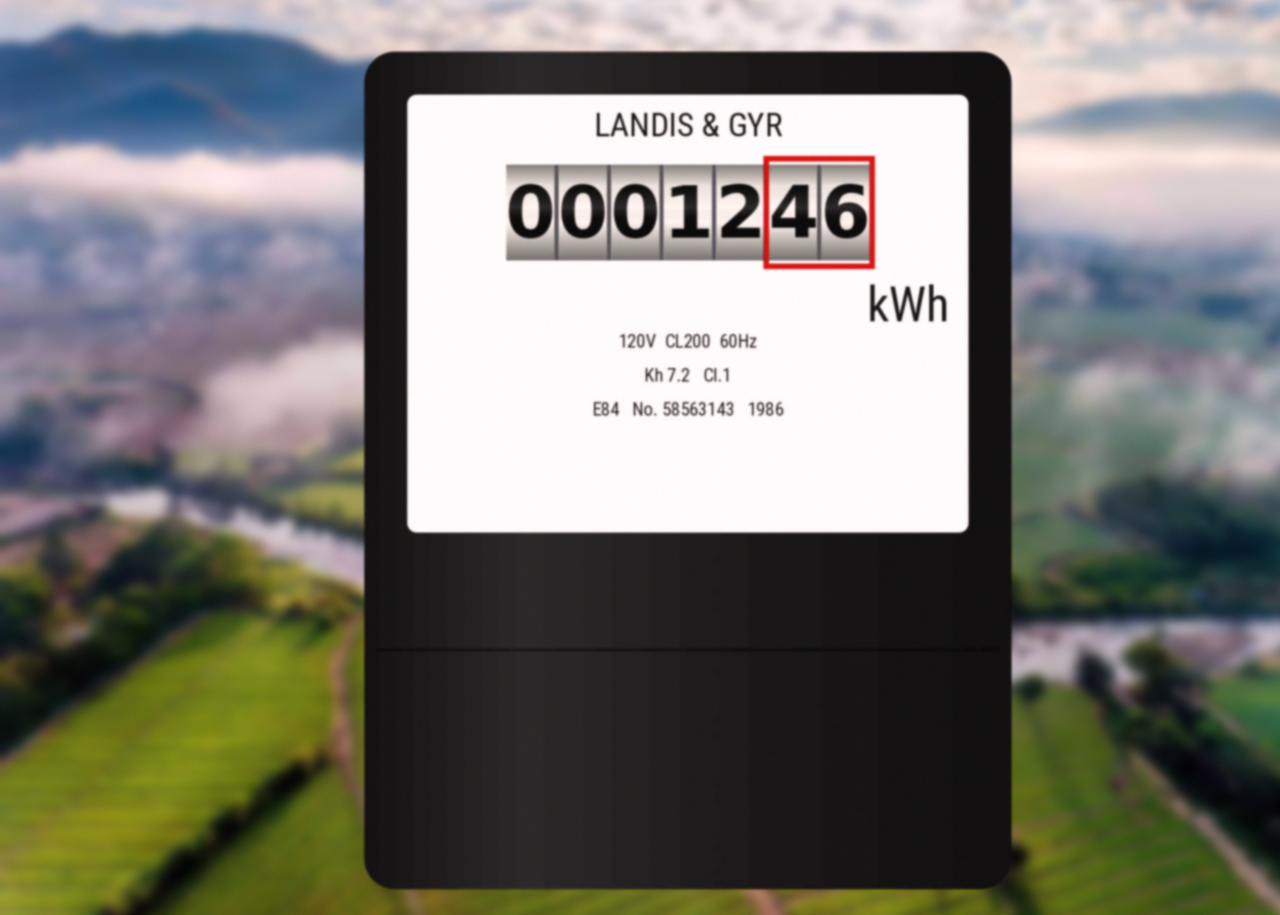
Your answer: kWh 12.46
